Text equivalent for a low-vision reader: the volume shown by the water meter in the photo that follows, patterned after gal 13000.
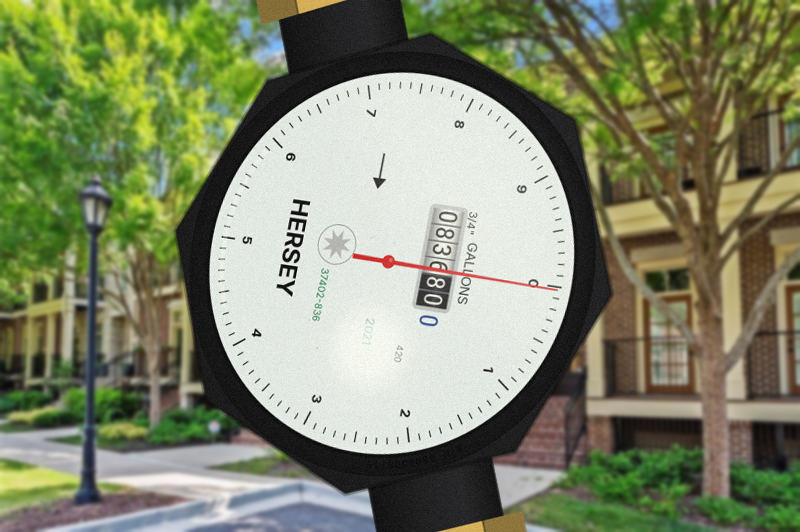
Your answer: gal 836800.0
